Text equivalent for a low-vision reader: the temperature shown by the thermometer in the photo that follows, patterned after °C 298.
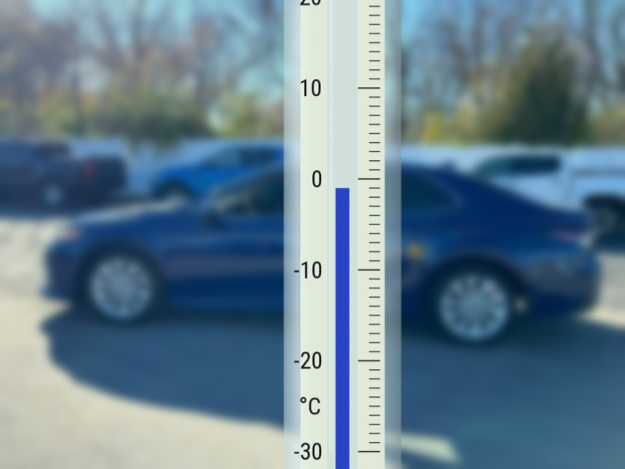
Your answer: °C -1
